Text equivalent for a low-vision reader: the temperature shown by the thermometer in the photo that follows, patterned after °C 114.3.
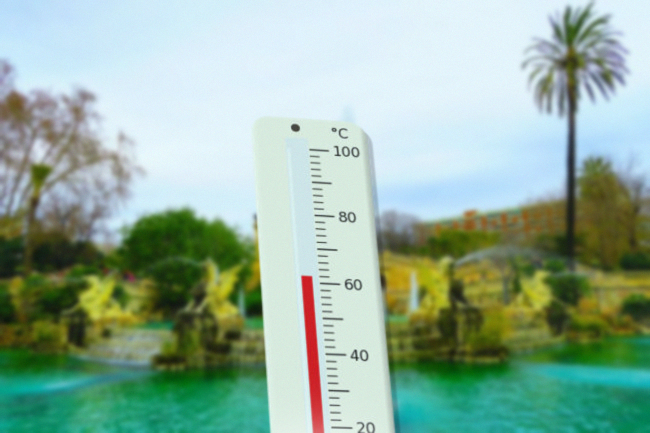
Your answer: °C 62
